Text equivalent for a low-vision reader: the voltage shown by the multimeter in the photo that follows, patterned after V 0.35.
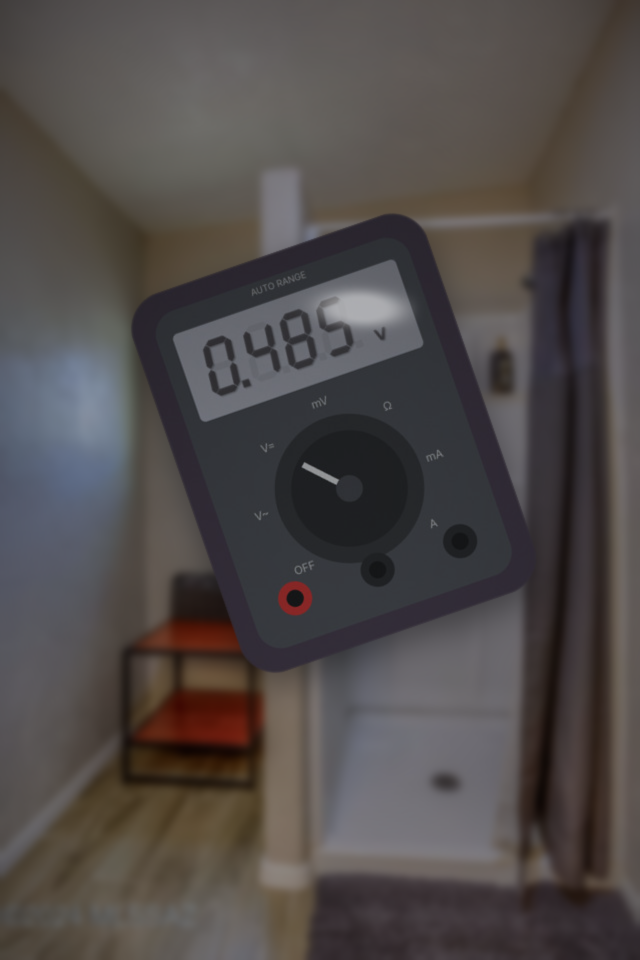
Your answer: V 0.485
